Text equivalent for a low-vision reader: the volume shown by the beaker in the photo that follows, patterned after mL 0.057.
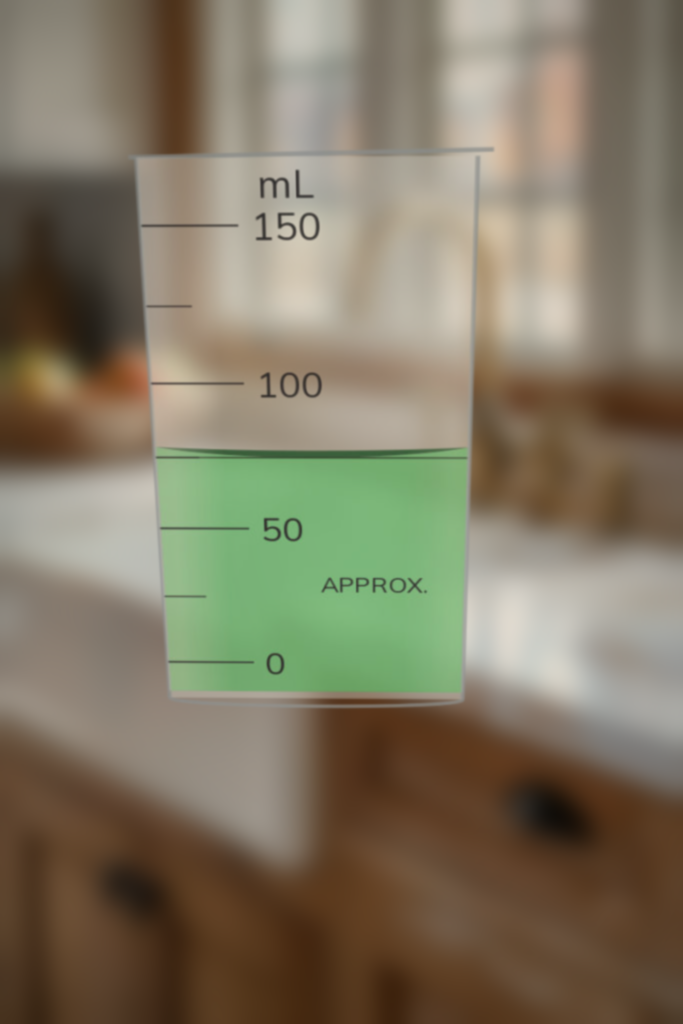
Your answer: mL 75
